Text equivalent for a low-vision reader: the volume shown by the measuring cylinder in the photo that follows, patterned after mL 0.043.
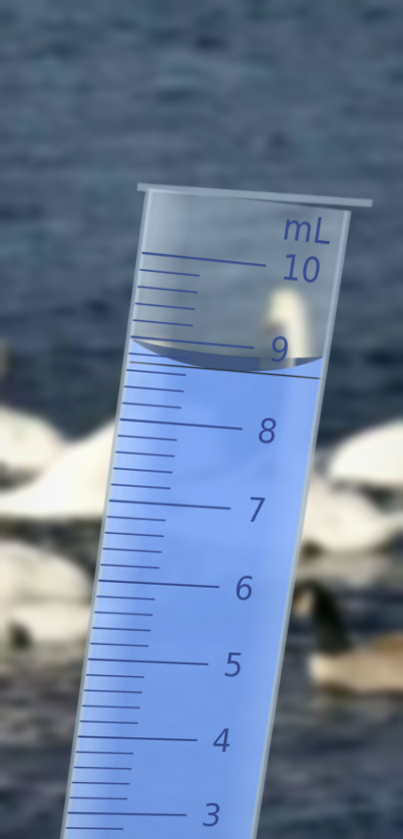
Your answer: mL 8.7
